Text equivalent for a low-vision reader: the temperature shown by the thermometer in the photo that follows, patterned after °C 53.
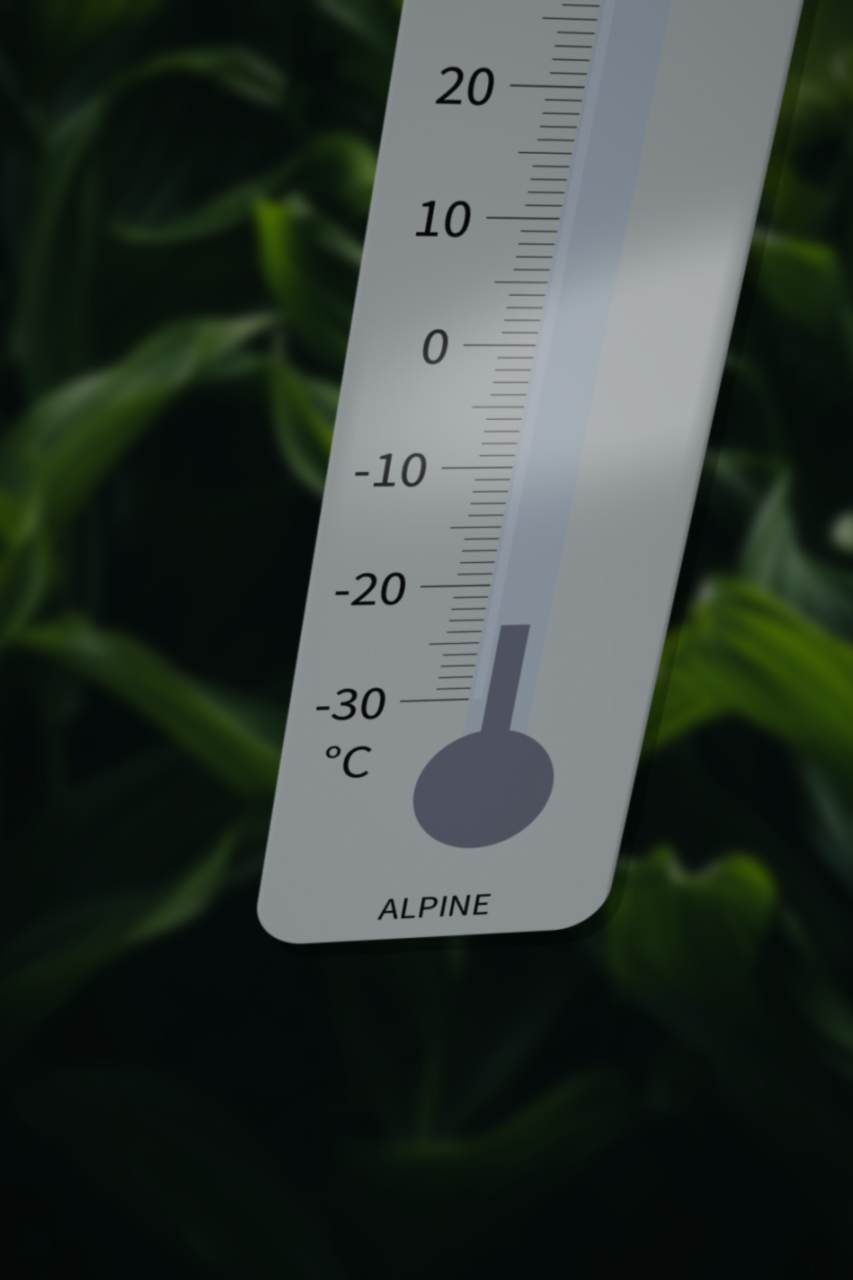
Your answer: °C -23.5
